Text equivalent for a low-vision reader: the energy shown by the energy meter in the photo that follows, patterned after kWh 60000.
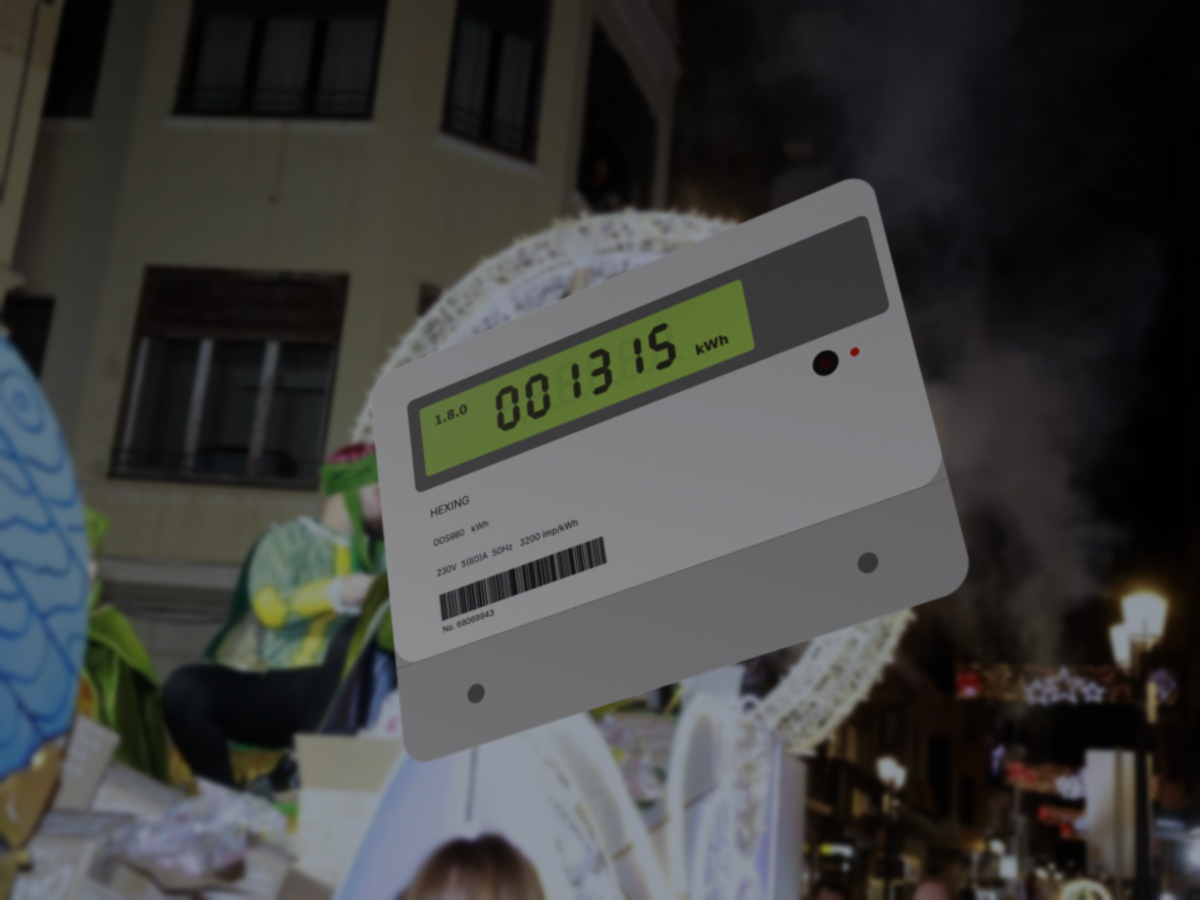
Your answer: kWh 1315
